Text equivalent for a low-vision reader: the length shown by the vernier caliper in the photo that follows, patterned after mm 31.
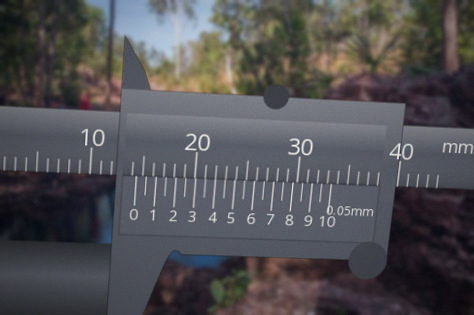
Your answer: mm 14.4
